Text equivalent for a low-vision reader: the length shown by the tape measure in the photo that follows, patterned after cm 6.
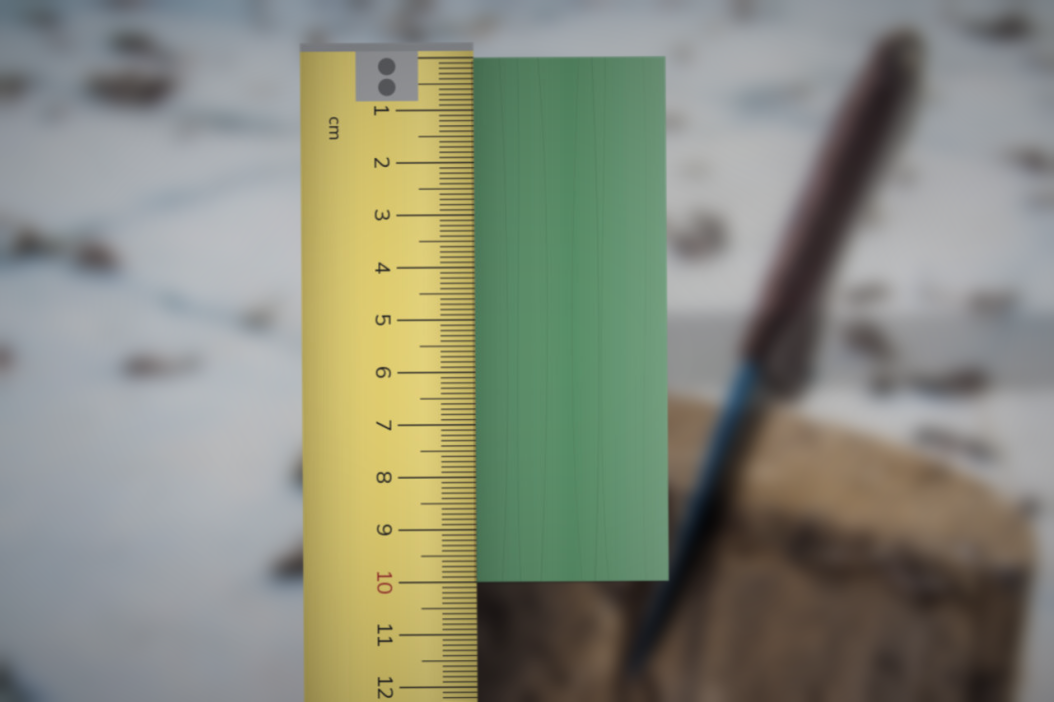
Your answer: cm 10
